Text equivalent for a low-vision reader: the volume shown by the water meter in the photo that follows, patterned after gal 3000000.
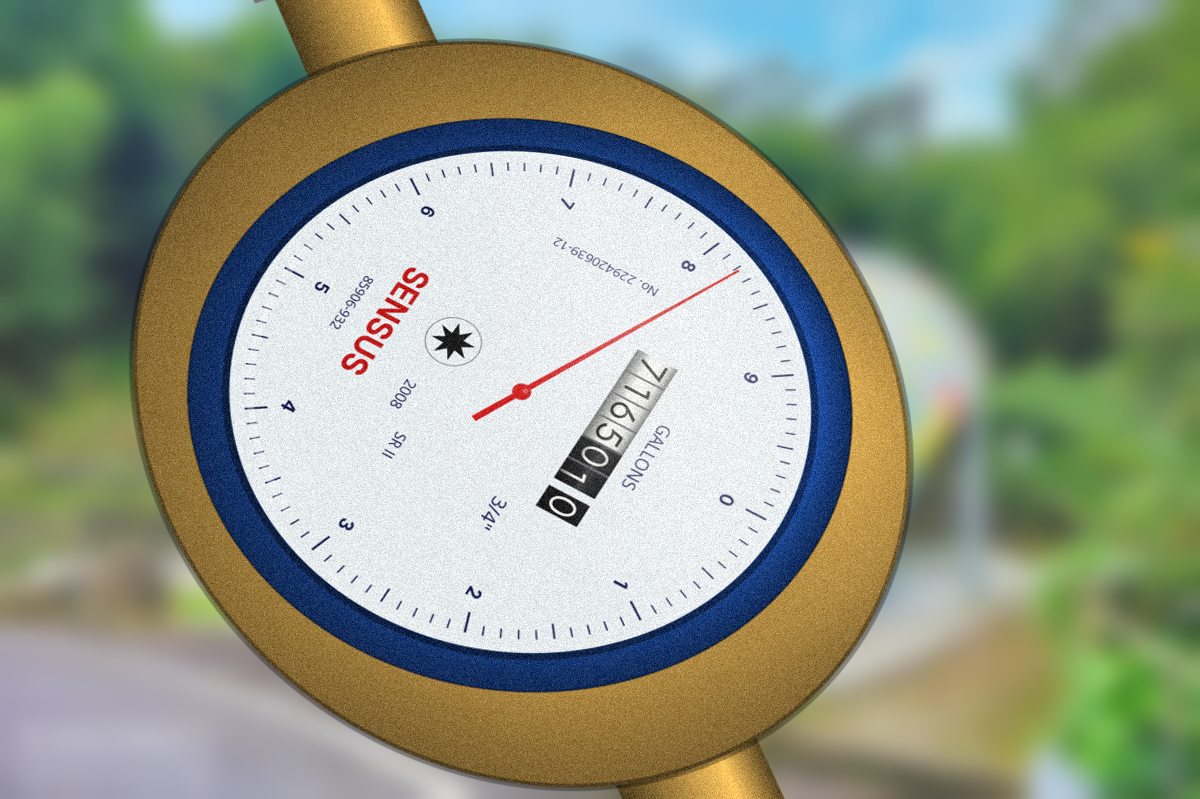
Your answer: gal 7165008.2
